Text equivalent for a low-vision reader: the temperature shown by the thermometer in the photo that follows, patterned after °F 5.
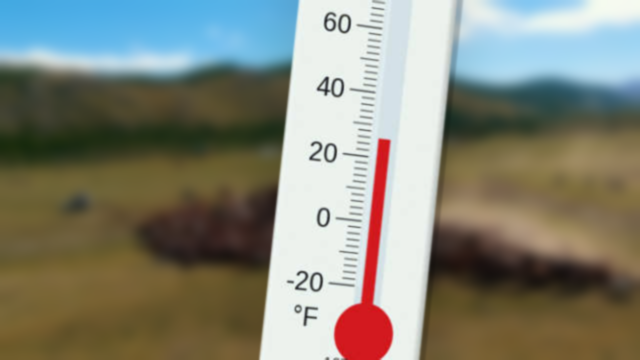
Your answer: °F 26
